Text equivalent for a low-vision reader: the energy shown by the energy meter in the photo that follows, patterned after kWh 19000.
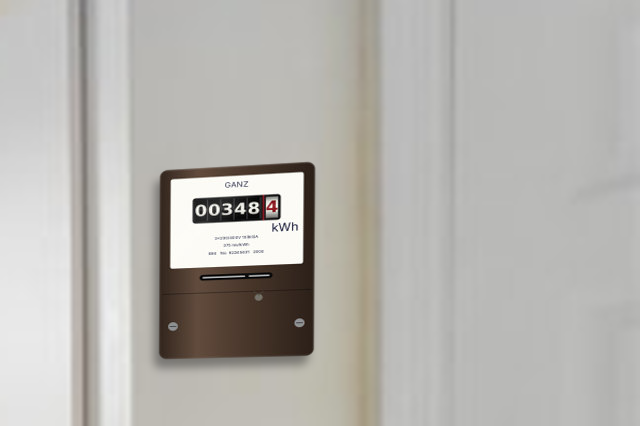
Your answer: kWh 348.4
